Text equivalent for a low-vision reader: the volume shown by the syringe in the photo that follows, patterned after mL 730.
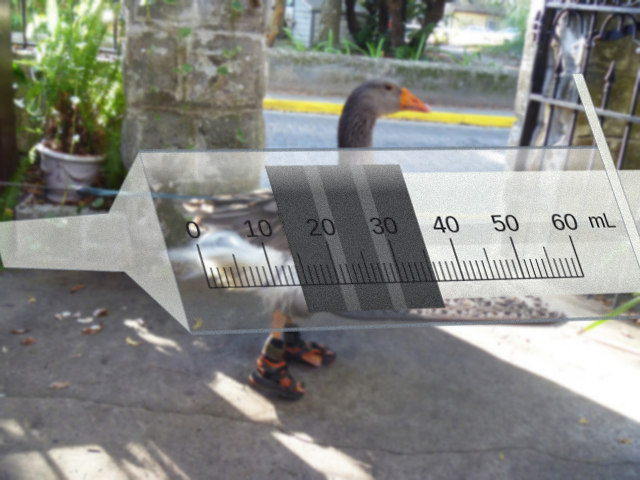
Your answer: mL 14
